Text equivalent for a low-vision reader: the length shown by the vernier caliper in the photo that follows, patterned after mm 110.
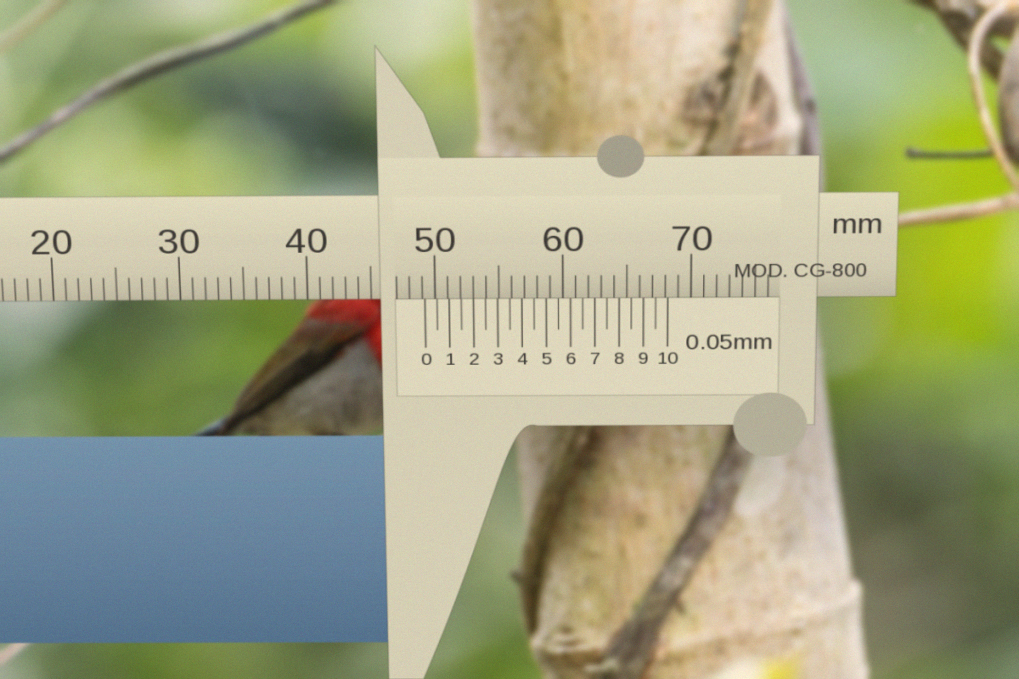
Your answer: mm 49.2
